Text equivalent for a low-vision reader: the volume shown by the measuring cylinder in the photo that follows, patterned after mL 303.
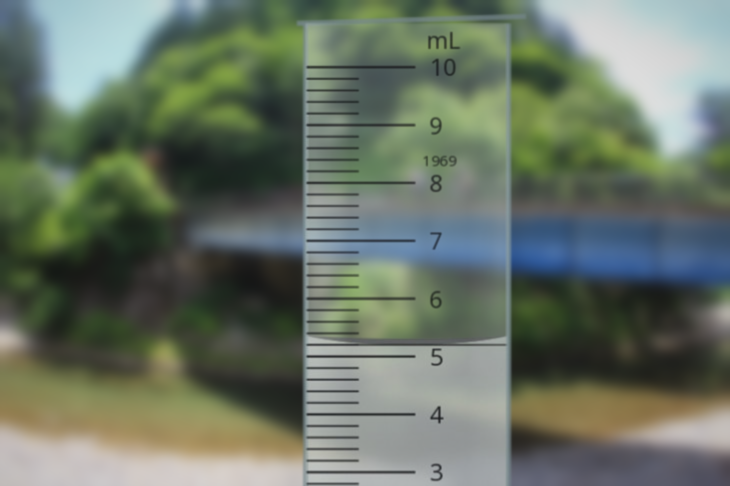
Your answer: mL 5.2
